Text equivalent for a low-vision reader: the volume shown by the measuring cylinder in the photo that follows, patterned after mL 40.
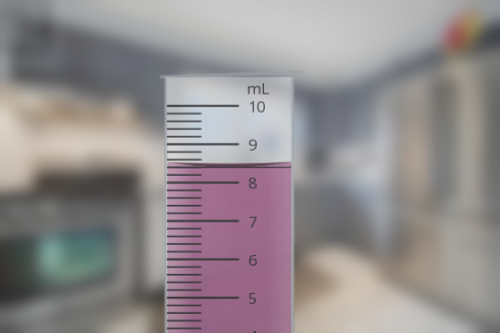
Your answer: mL 8.4
